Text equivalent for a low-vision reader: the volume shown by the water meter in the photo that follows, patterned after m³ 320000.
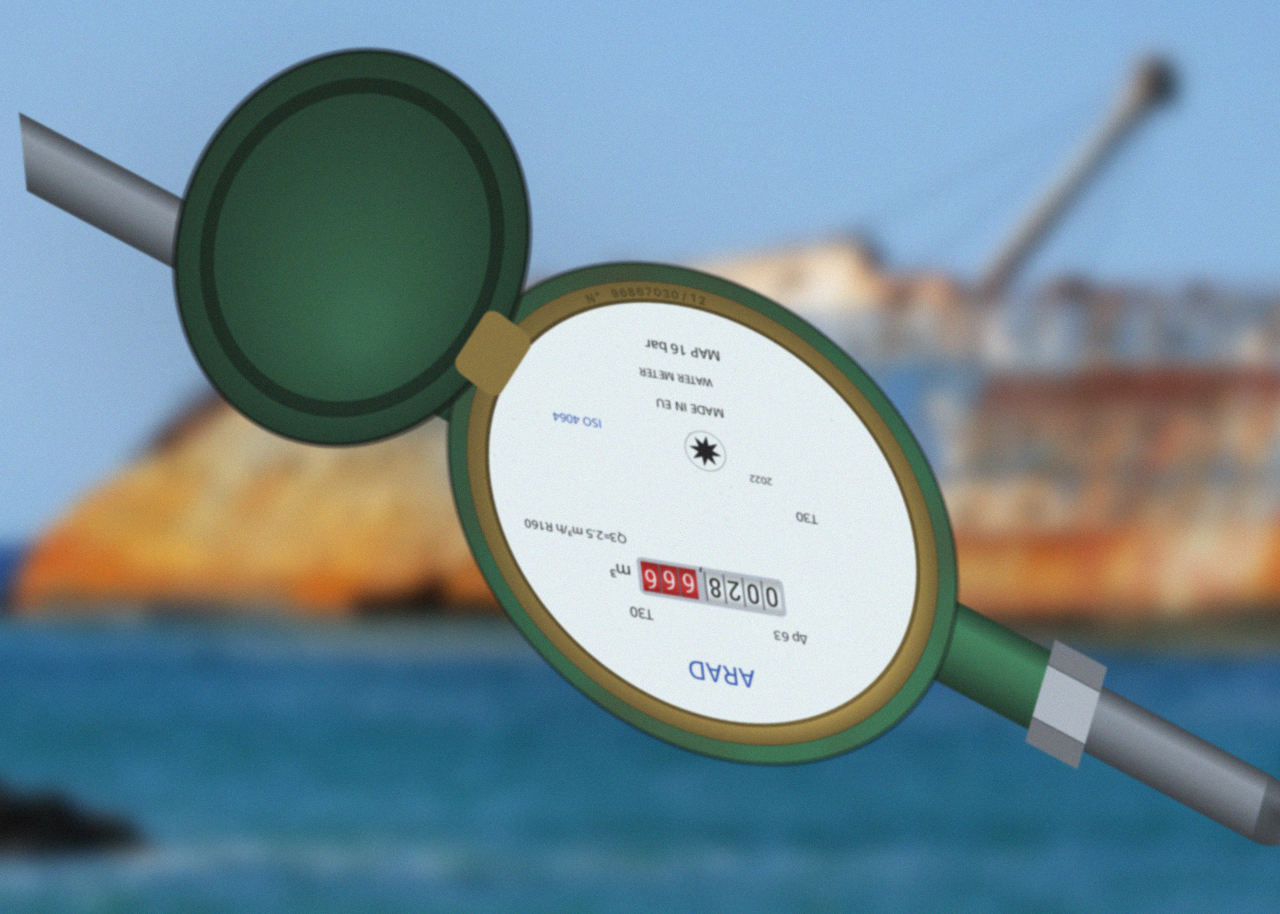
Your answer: m³ 28.666
